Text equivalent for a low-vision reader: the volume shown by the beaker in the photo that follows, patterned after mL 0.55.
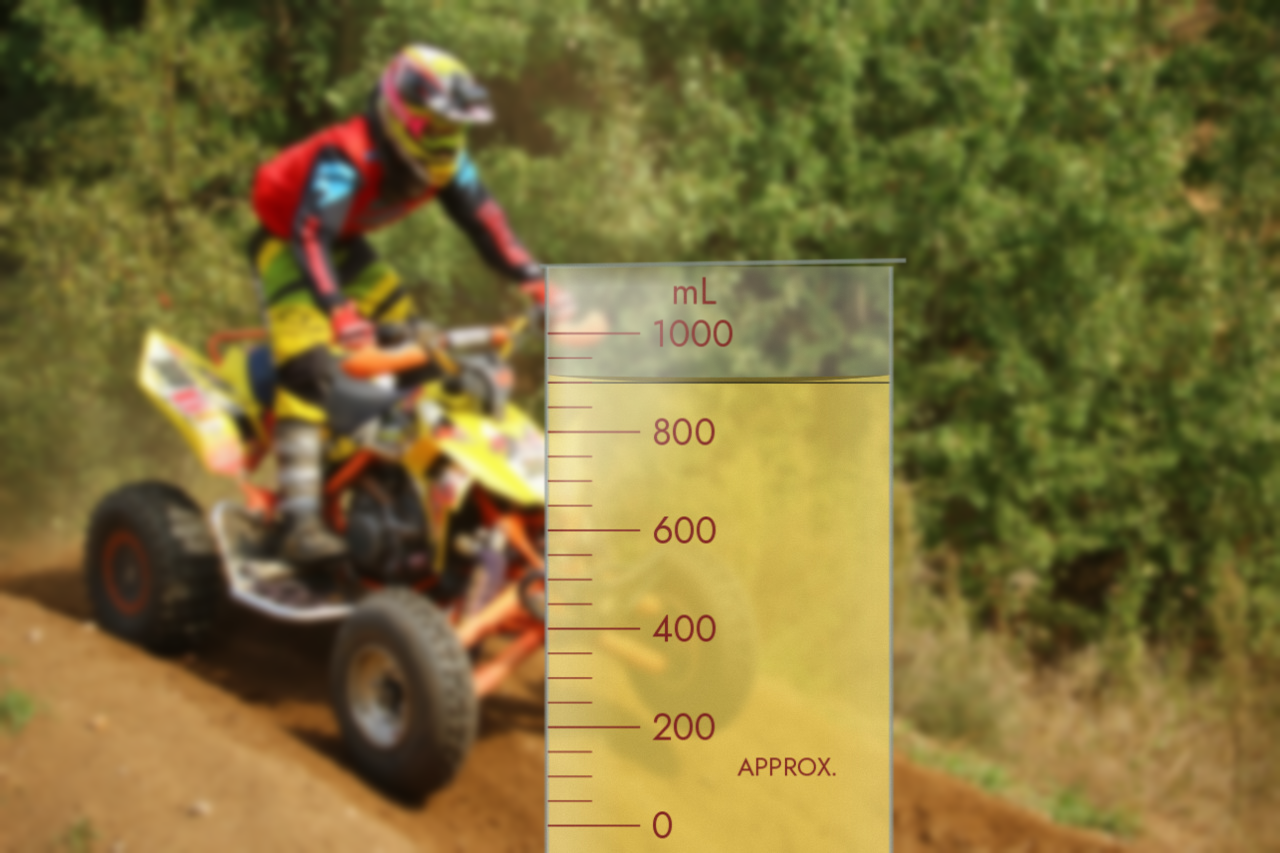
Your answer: mL 900
